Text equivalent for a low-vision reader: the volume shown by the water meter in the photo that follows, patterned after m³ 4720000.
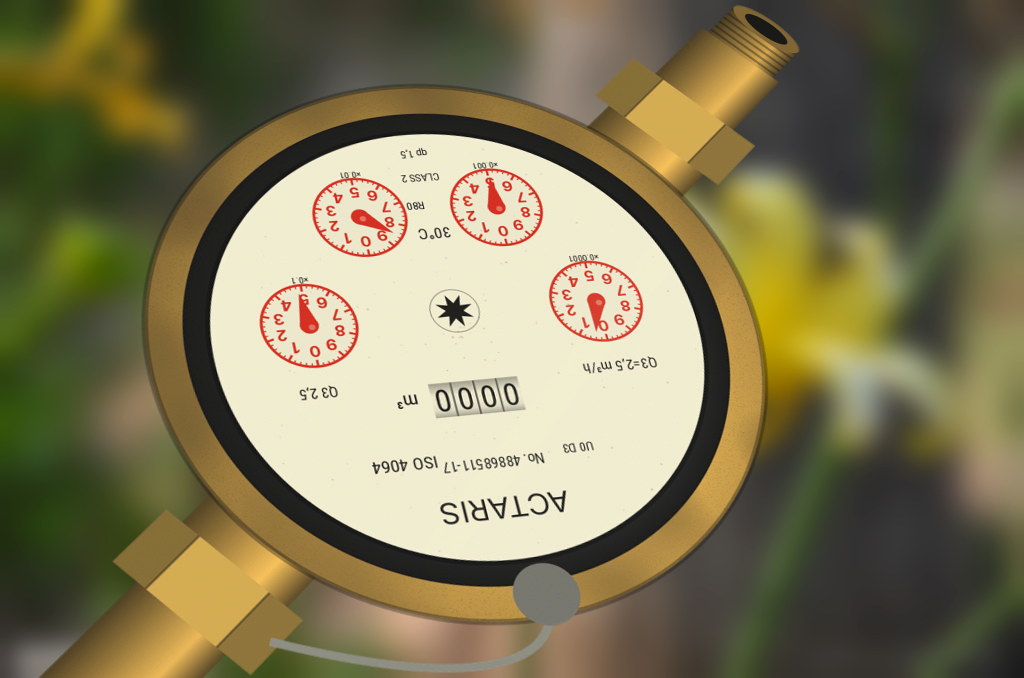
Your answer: m³ 0.4850
